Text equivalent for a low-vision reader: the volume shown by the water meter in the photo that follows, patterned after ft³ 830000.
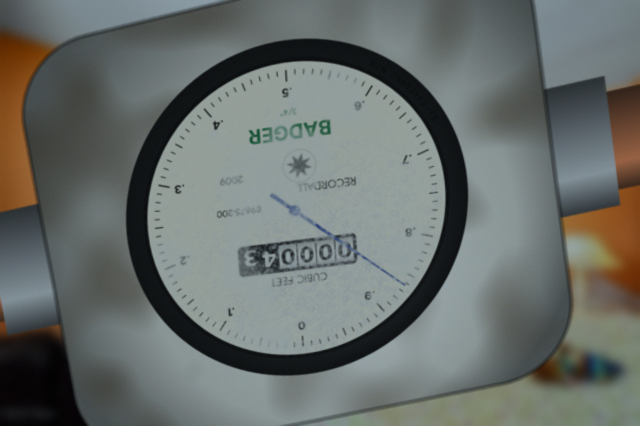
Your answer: ft³ 42.86
